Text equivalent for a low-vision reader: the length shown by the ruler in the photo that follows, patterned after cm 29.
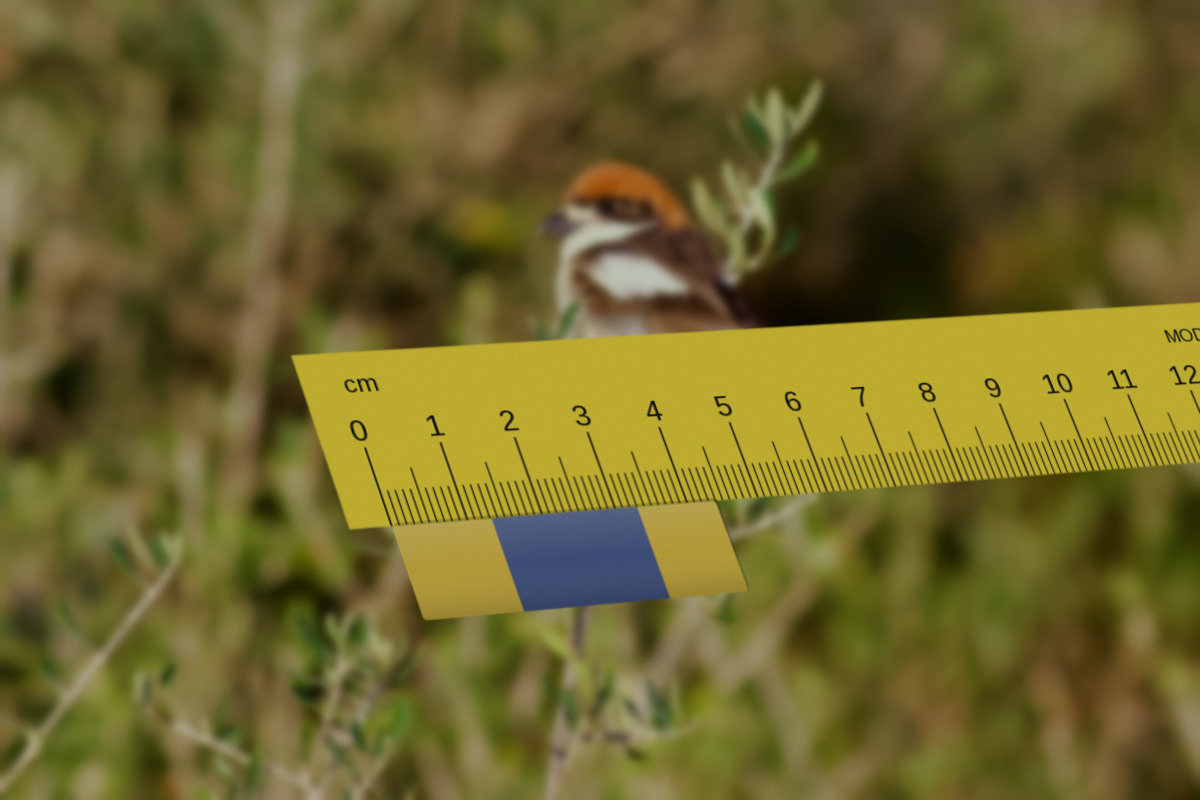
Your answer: cm 4.4
